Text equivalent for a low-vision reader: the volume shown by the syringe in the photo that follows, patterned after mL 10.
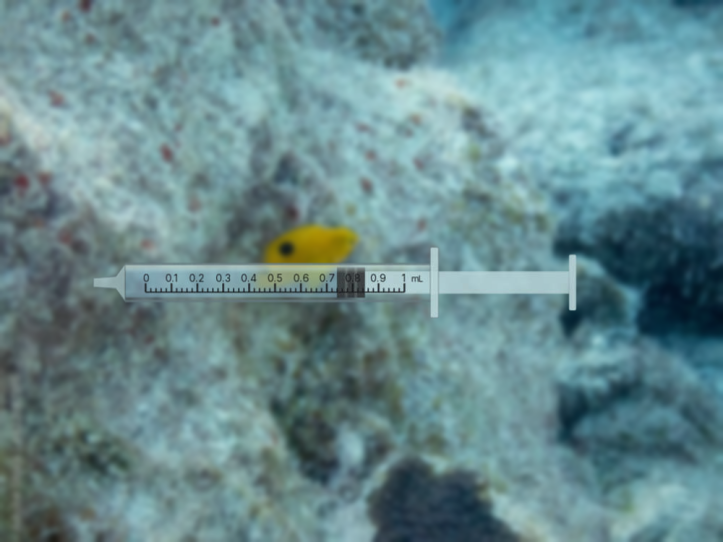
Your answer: mL 0.74
